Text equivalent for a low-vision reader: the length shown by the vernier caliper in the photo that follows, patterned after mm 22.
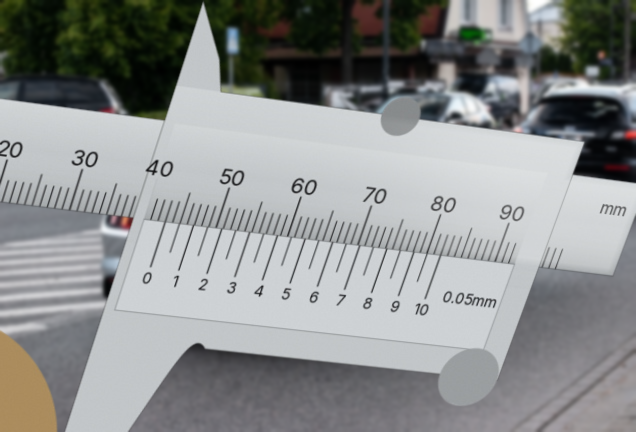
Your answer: mm 43.0
